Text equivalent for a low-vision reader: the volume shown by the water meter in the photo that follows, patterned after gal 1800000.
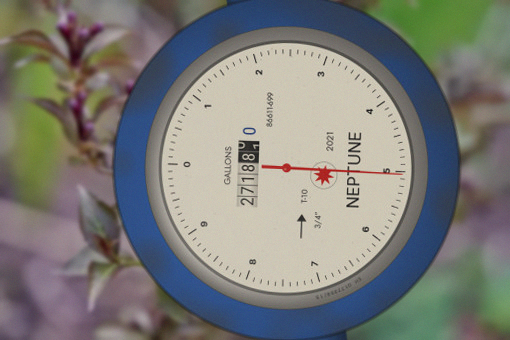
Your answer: gal 2718805.0
